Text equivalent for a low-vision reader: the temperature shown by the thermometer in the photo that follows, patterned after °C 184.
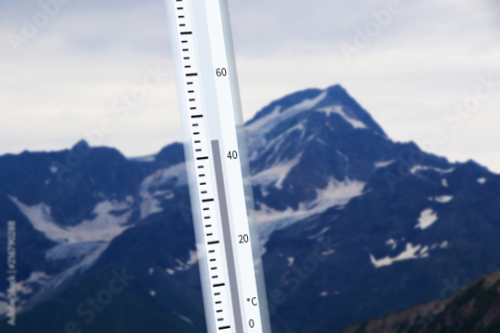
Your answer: °C 44
